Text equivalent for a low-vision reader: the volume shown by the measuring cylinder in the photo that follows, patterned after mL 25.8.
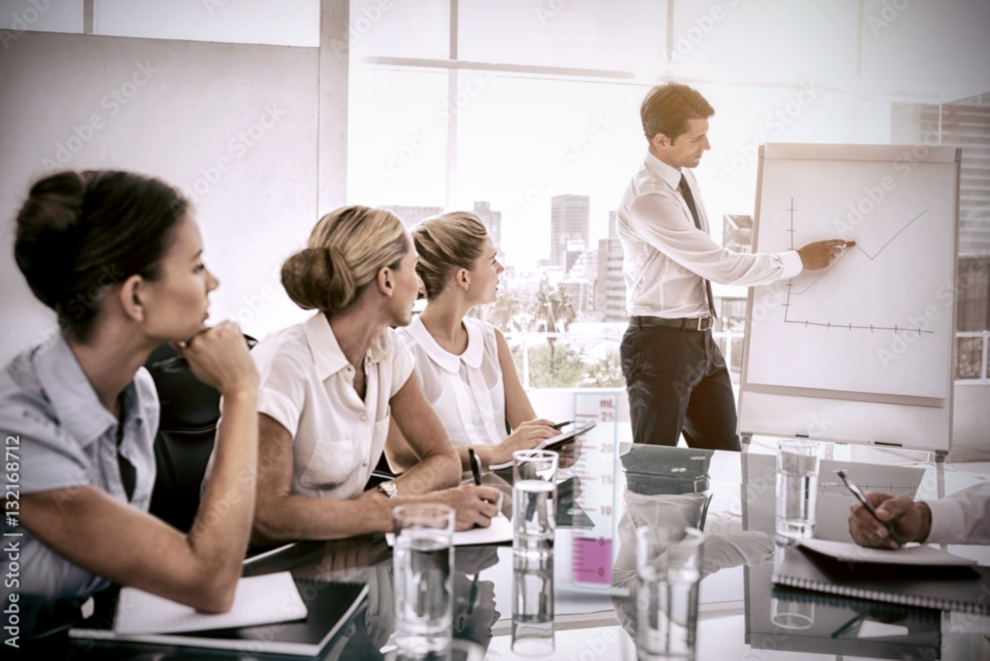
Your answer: mL 5
